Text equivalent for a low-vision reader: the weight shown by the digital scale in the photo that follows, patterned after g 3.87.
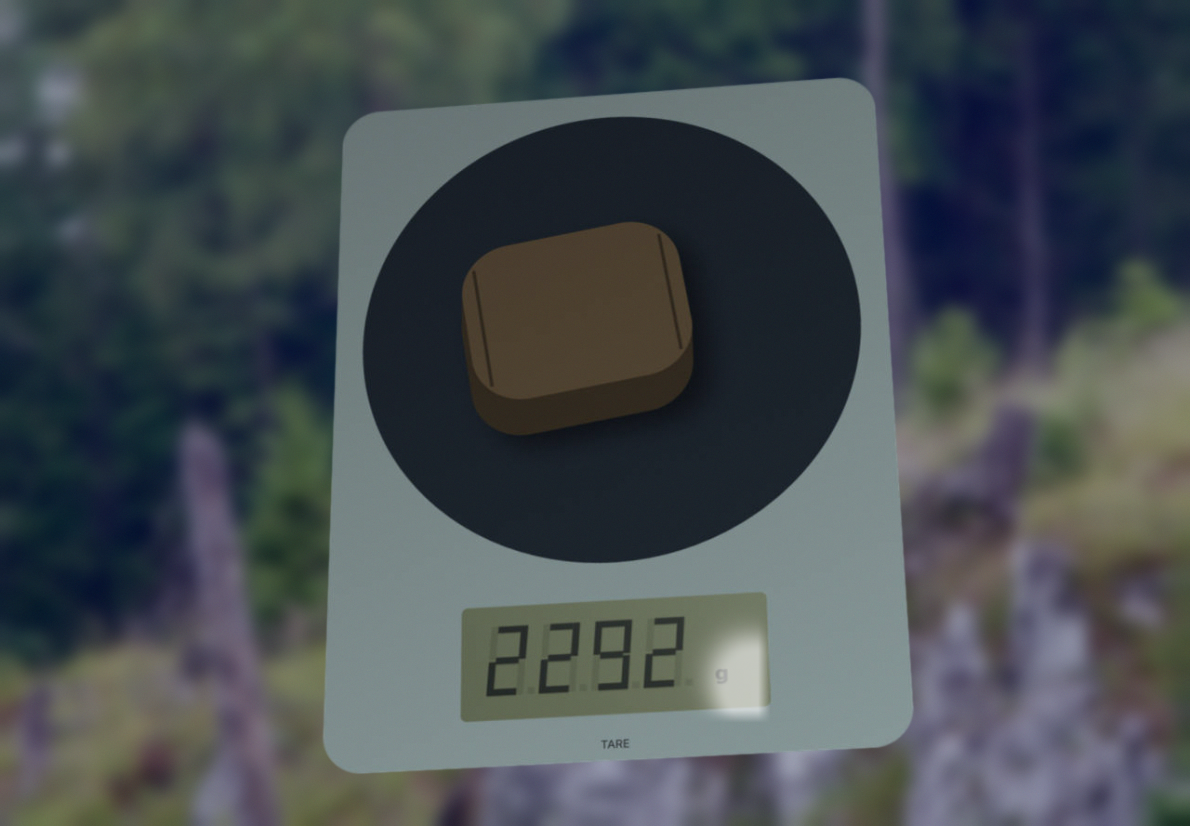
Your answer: g 2292
